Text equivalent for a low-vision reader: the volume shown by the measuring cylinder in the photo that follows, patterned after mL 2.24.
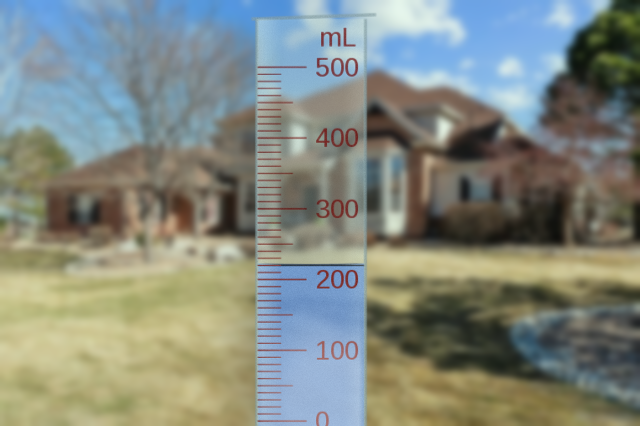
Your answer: mL 220
